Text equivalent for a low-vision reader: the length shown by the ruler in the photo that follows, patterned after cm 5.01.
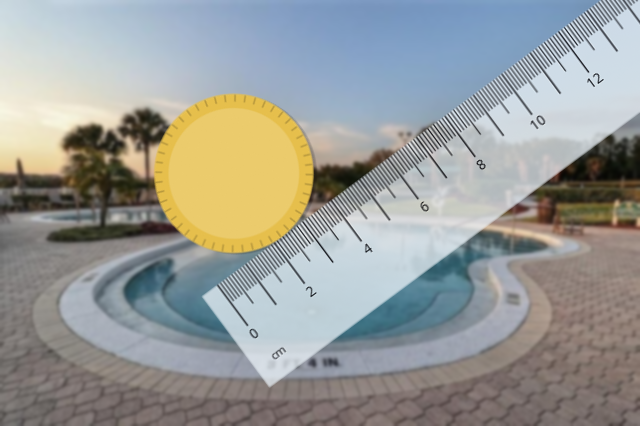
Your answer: cm 4.5
